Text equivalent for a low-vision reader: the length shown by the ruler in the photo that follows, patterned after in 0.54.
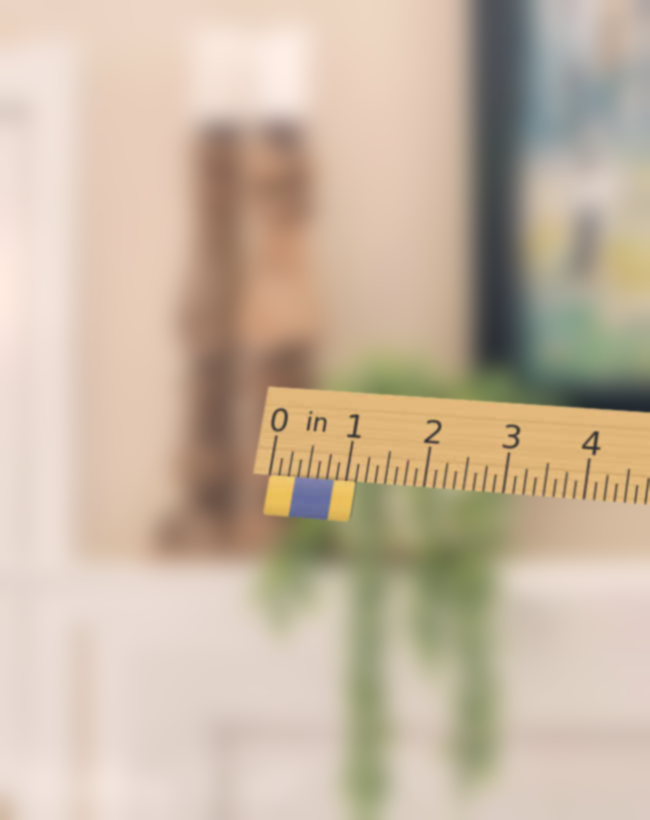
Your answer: in 1.125
